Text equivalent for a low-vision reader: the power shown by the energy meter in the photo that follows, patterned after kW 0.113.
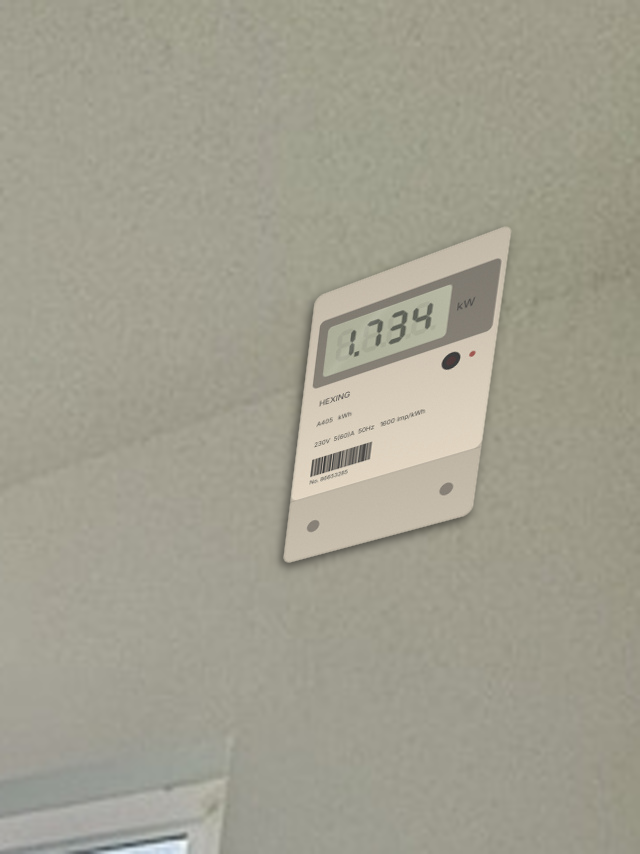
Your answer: kW 1.734
